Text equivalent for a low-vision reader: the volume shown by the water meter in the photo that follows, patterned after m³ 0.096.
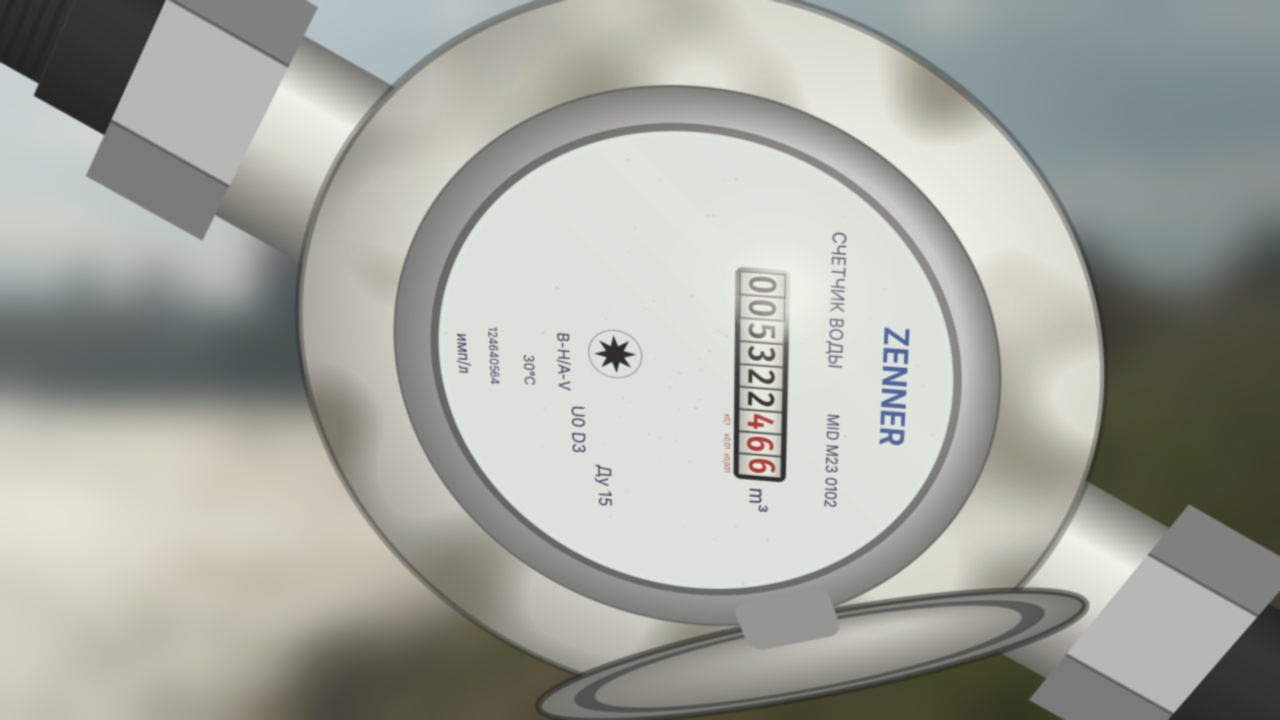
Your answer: m³ 5322.466
